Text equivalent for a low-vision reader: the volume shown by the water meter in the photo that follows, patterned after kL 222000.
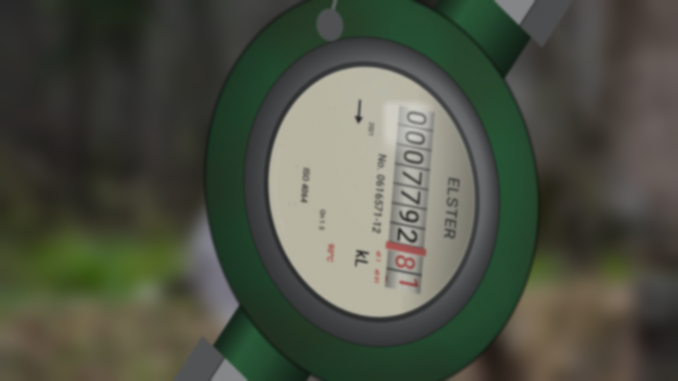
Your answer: kL 7792.81
